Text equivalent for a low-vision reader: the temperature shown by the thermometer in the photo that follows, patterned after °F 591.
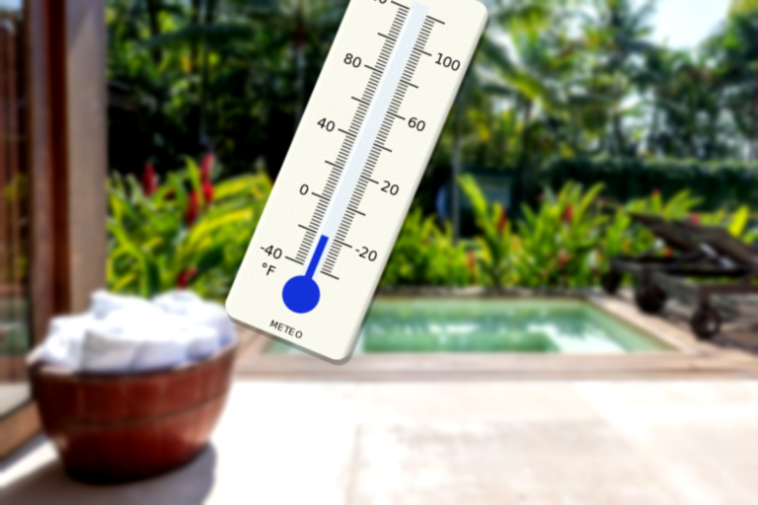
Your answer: °F -20
